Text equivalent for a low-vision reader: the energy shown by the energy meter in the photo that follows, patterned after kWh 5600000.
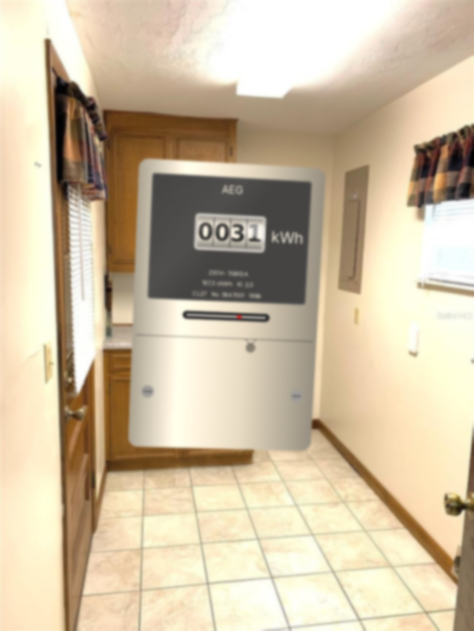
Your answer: kWh 31
